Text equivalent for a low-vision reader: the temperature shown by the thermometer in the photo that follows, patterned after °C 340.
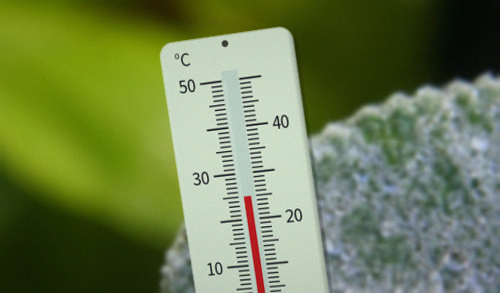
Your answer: °C 25
